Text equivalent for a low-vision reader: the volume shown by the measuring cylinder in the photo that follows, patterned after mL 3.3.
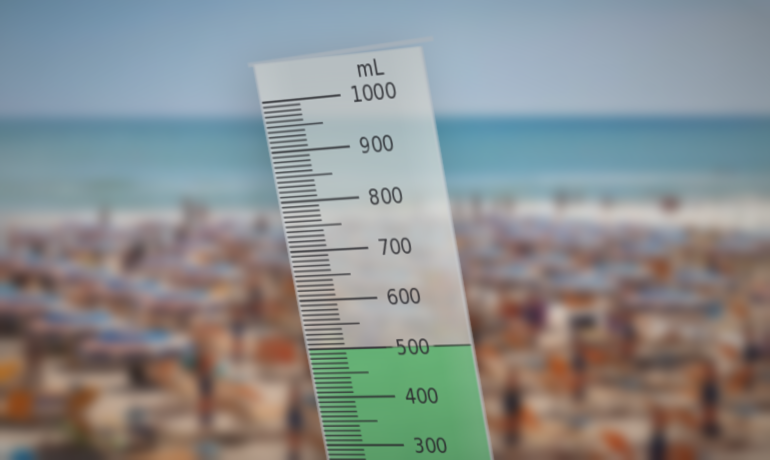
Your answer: mL 500
